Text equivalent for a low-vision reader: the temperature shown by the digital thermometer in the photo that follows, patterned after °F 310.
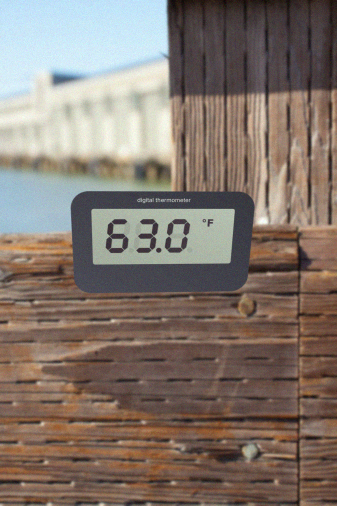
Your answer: °F 63.0
